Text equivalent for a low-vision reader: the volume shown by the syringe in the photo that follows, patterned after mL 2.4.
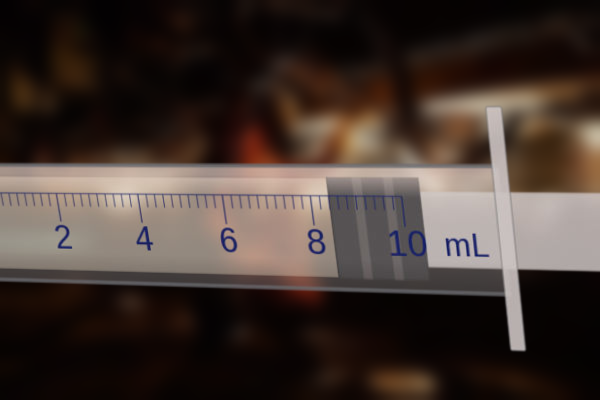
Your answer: mL 8.4
